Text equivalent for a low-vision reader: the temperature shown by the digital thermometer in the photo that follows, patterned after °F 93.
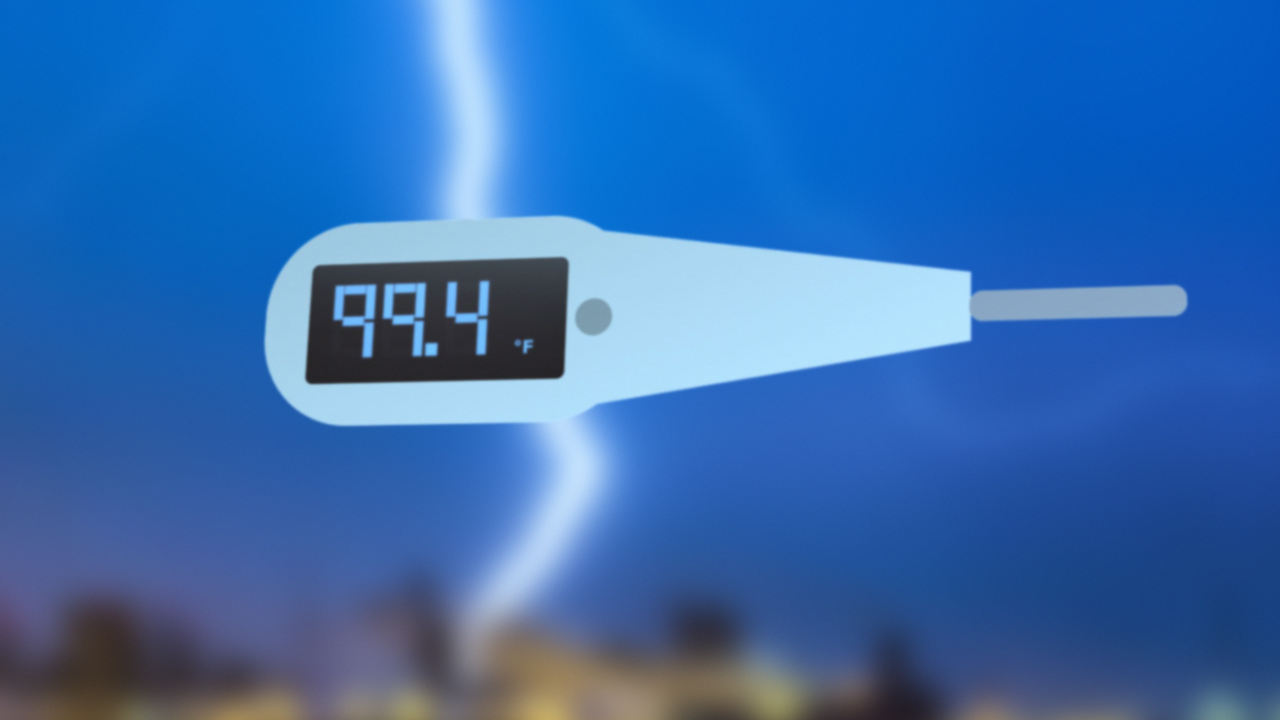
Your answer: °F 99.4
